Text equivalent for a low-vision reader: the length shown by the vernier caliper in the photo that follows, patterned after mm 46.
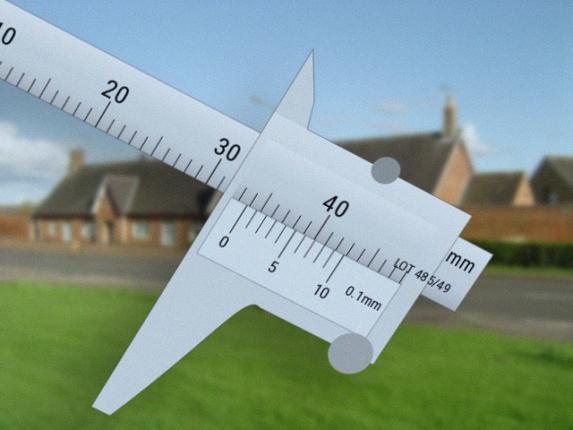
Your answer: mm 33.8
